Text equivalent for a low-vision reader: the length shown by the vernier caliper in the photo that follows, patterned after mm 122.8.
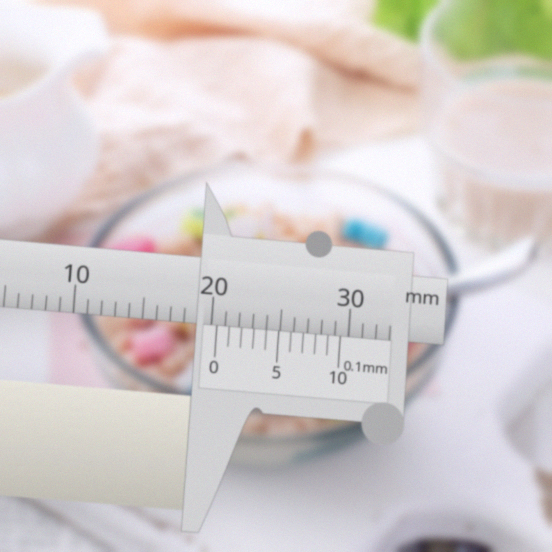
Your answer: mm 20.4
